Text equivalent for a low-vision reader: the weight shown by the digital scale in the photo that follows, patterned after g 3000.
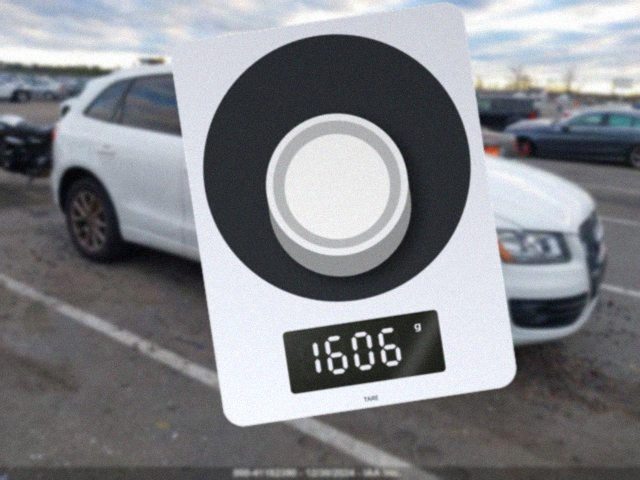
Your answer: g 1606
